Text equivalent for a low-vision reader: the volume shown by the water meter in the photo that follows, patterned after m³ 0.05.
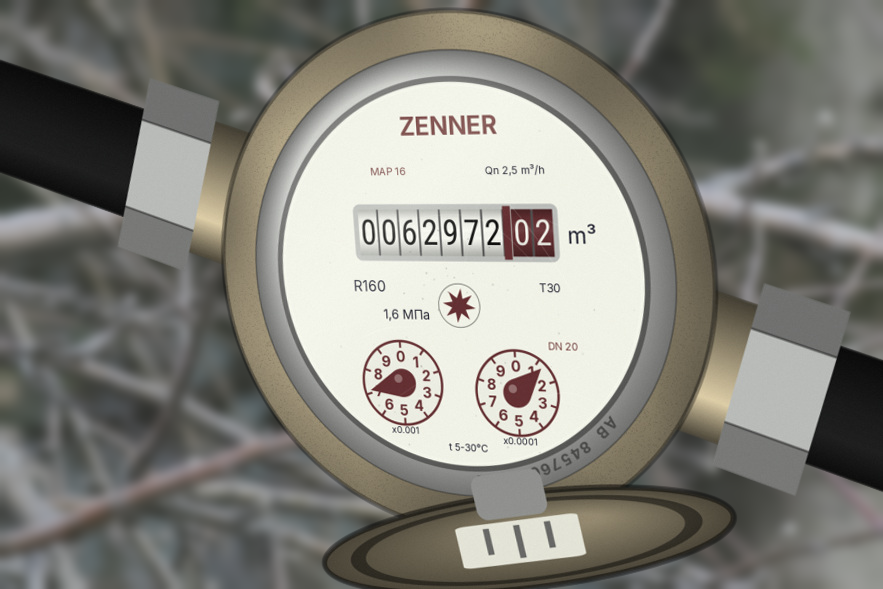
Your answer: m³ 62972.0271
